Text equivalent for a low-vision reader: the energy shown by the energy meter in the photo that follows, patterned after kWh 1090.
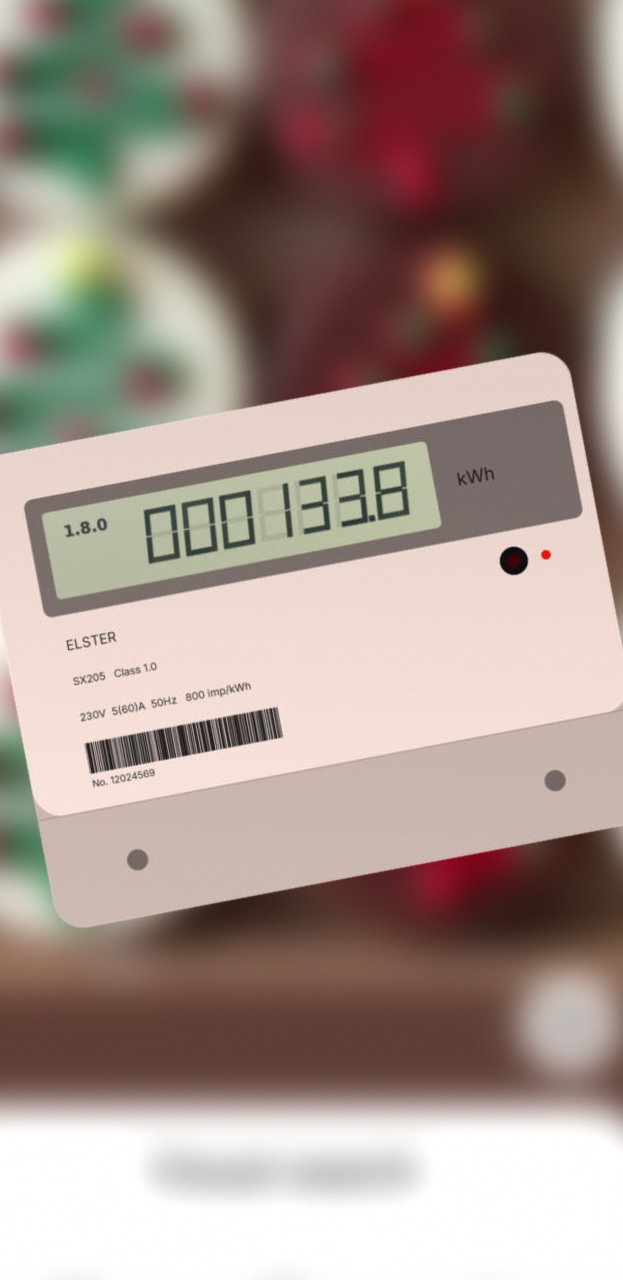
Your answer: kWh 133.8
